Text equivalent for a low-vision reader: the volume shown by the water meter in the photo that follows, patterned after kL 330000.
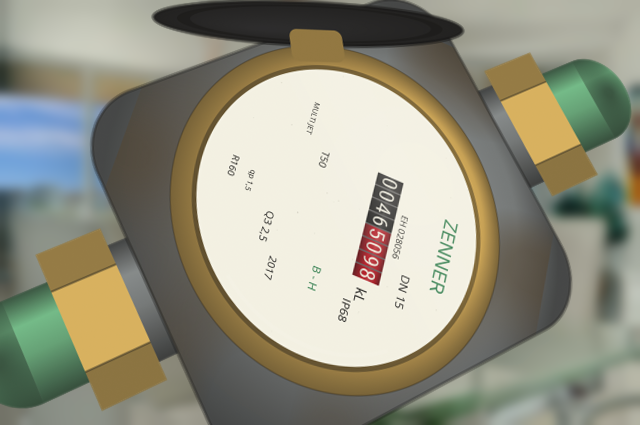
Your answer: kL 46.5098
